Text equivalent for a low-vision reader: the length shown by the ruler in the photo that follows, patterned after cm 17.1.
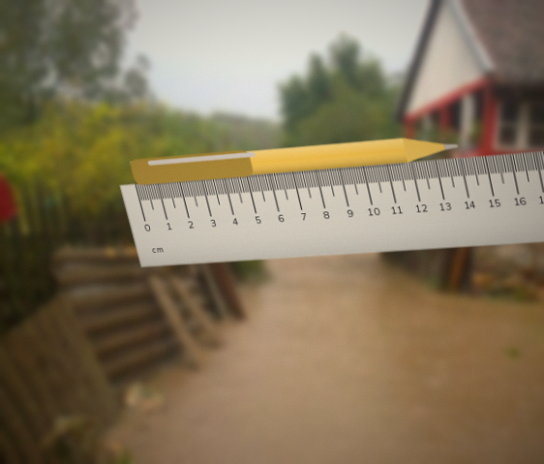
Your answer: cm 14
